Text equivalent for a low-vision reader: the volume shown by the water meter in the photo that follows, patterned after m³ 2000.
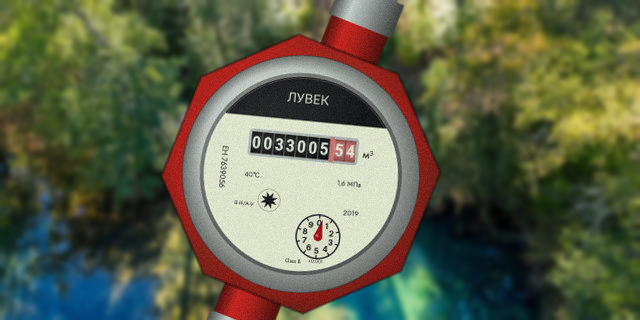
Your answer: m³ 33005.540
